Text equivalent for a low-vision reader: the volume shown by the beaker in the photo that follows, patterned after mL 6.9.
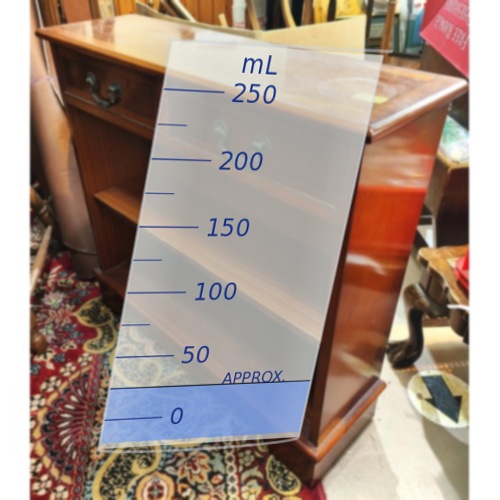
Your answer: mL 25
